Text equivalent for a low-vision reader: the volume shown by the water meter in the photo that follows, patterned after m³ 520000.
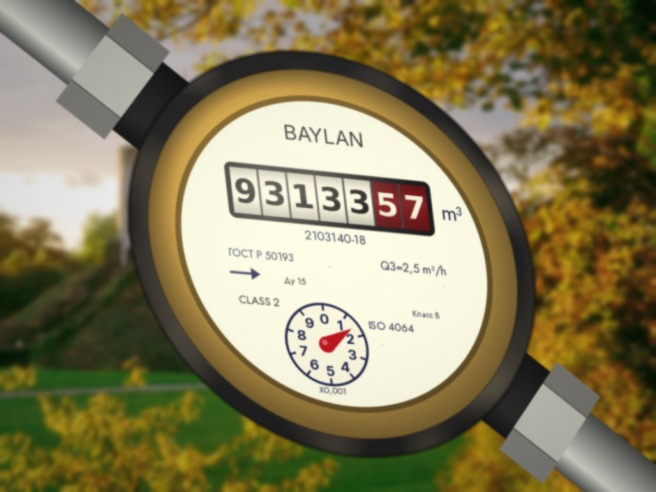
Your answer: m³ 93133.571
